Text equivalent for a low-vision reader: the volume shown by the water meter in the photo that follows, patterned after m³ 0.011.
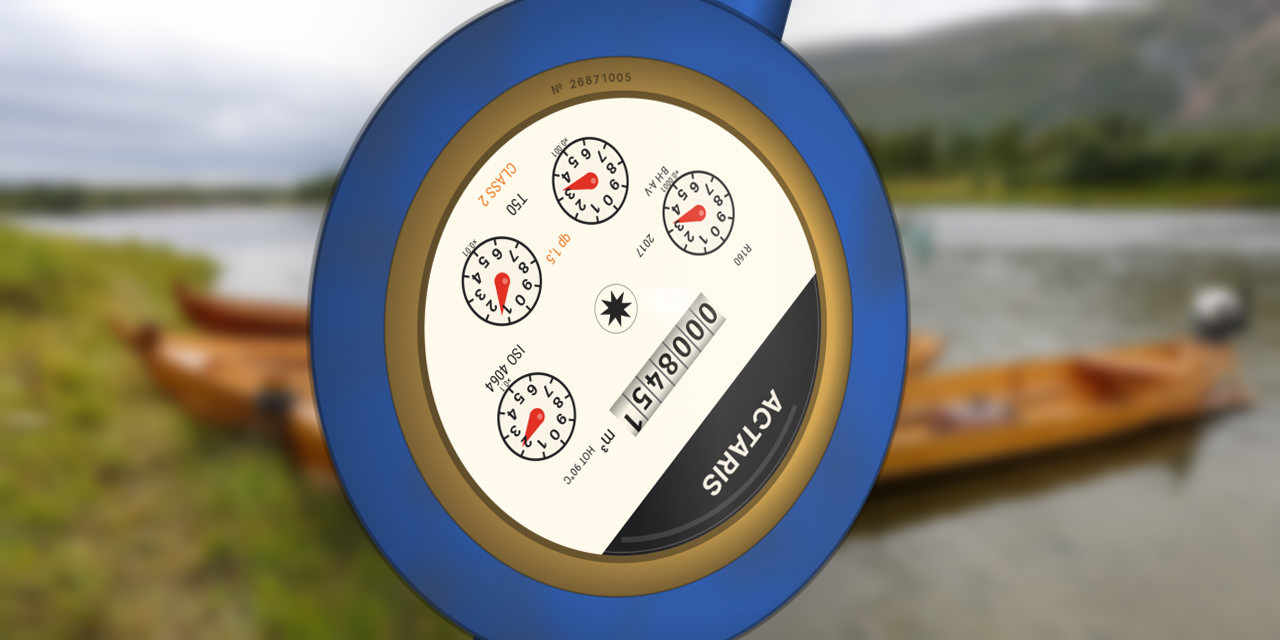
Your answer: m³ 8451.2133
